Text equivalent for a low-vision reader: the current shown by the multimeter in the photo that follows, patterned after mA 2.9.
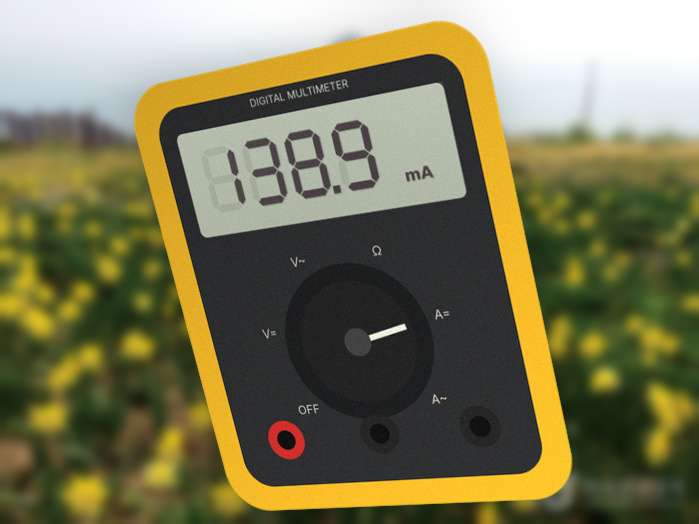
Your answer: mA 138.9
